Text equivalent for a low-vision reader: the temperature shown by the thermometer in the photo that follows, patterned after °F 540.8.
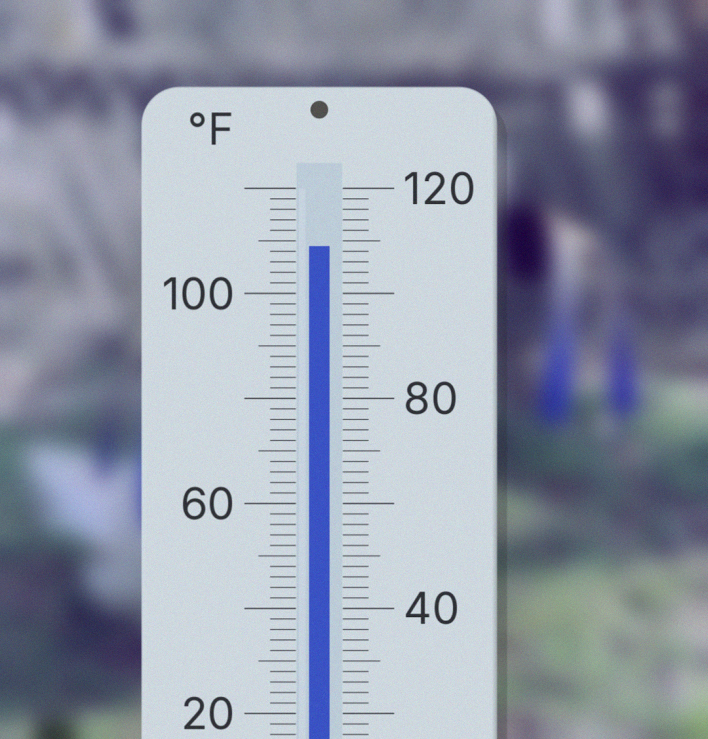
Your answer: °F 109
